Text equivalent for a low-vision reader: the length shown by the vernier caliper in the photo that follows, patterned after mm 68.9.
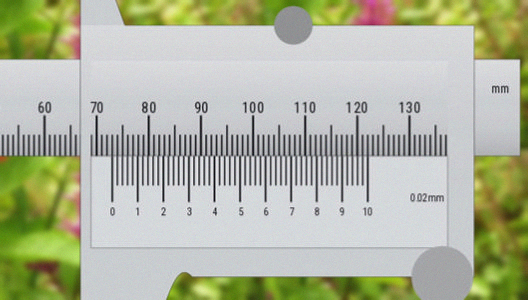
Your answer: mm 73.0
